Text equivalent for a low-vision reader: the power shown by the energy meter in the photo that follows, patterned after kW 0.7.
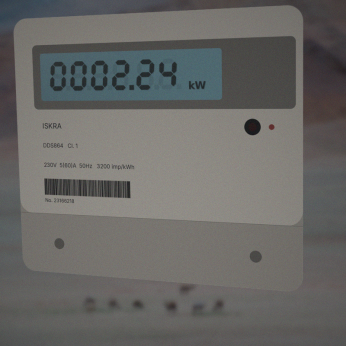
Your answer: kW 2.24
